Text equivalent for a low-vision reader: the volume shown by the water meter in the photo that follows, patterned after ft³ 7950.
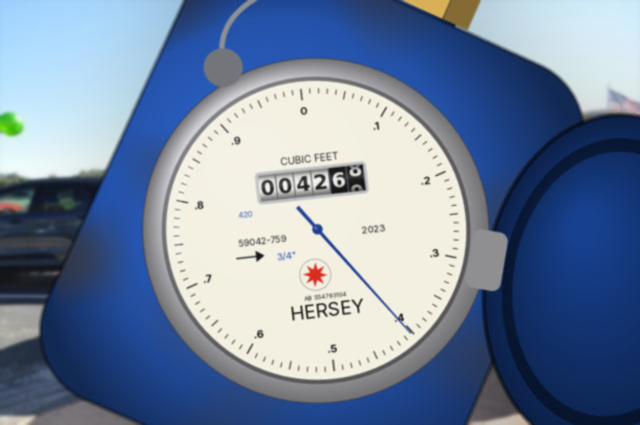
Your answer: ft³ 4268.40
